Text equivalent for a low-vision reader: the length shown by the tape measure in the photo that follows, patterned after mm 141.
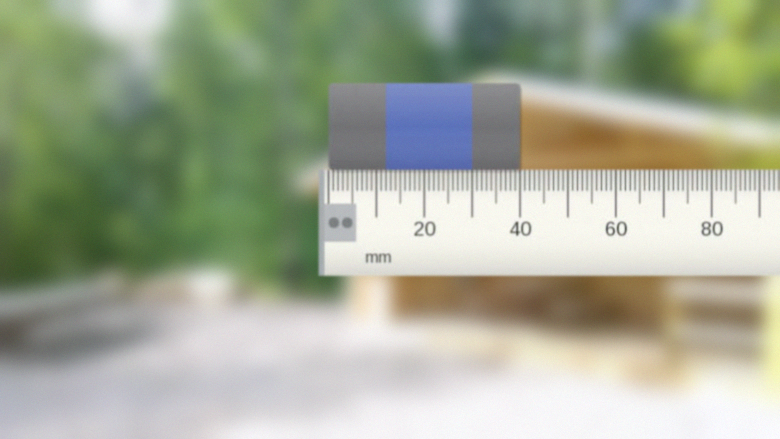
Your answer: mm 40
